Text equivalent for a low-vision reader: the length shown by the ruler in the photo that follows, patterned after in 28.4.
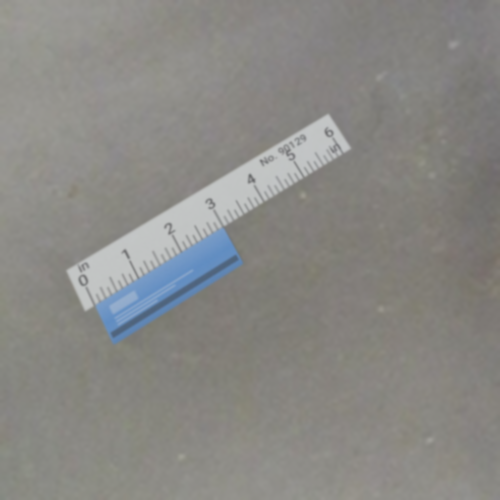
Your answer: in 3
